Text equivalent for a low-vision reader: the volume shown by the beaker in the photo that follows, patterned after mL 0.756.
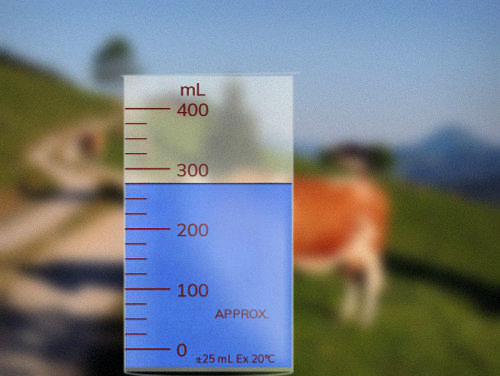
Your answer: mL 275
